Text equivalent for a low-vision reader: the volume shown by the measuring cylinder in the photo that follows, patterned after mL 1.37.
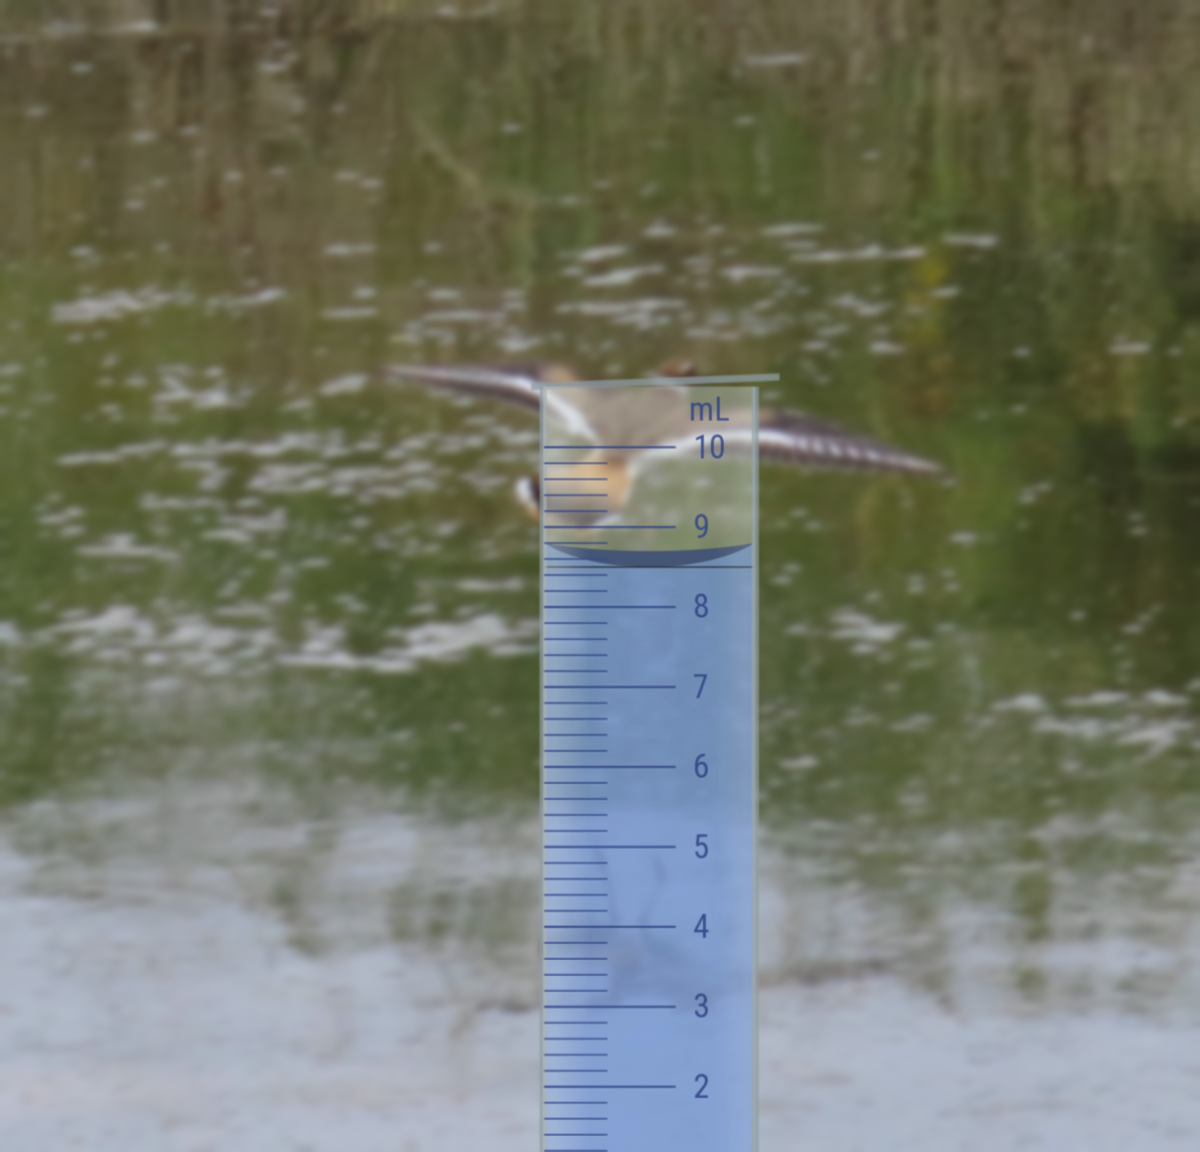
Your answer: mL 8.5
